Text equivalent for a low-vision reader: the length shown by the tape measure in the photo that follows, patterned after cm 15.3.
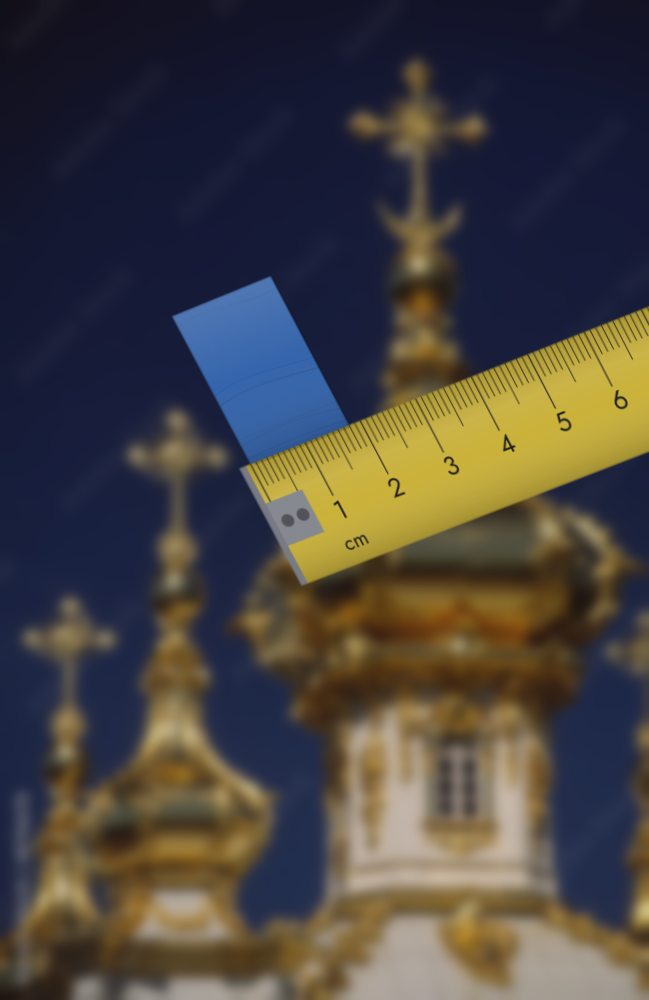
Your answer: cm 1.8
